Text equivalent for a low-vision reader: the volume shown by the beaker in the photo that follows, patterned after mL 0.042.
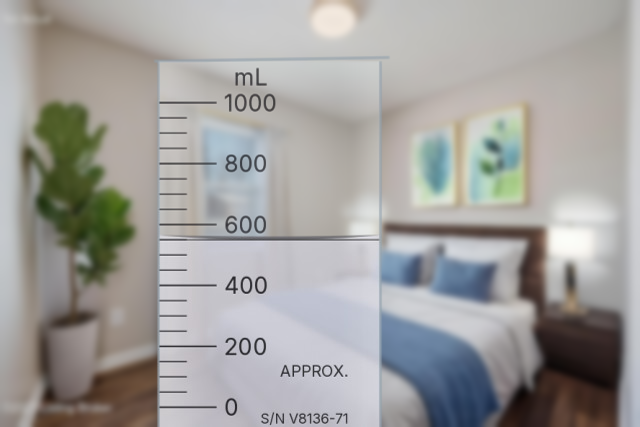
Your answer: mL 550
